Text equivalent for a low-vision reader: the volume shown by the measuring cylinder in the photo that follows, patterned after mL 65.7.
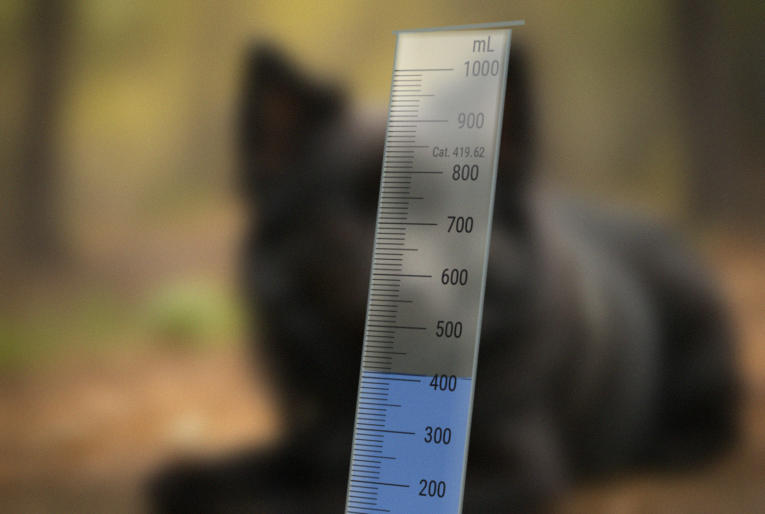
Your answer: mL 410
